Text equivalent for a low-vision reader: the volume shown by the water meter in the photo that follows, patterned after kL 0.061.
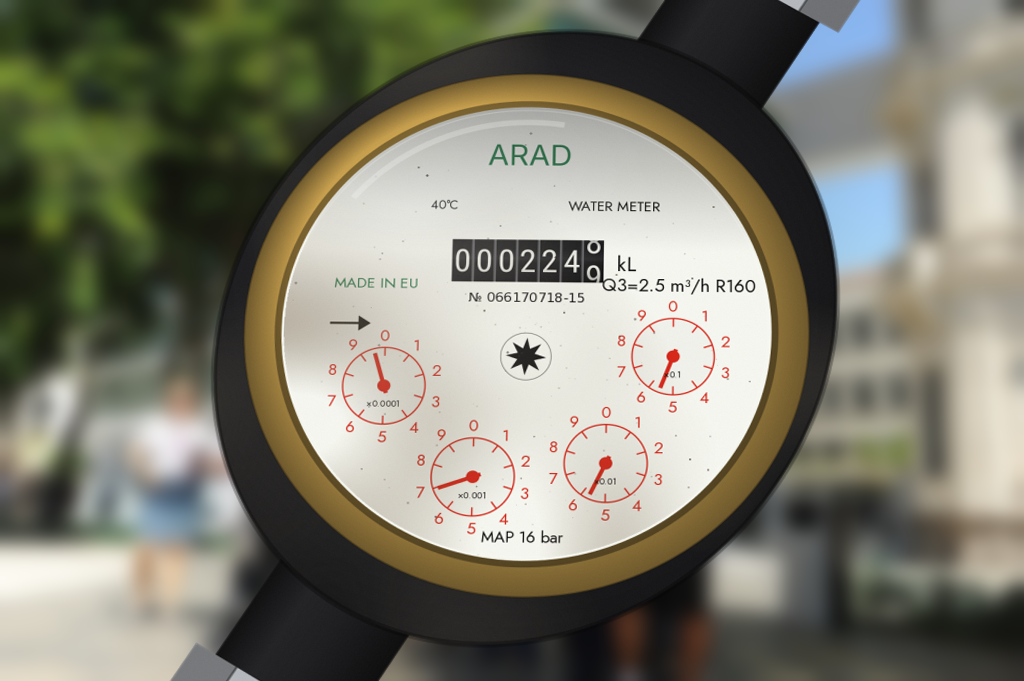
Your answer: kL 2248.5569
